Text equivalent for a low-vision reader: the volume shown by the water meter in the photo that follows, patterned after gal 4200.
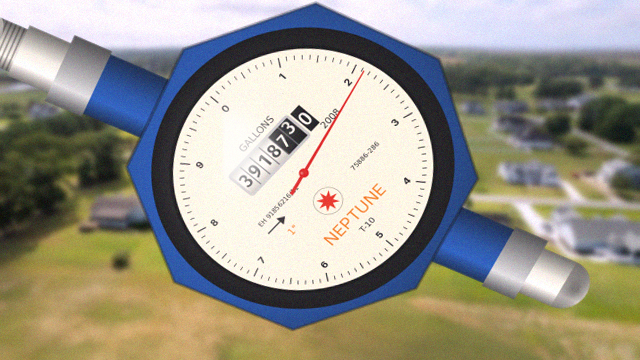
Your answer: gal 3918732.1
